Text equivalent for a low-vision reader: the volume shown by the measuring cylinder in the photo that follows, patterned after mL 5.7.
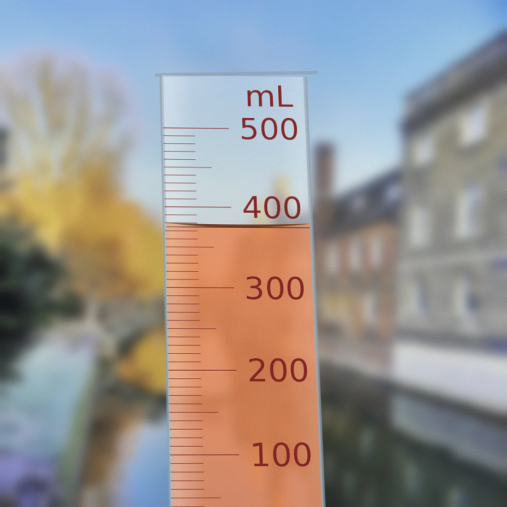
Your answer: mL 375
